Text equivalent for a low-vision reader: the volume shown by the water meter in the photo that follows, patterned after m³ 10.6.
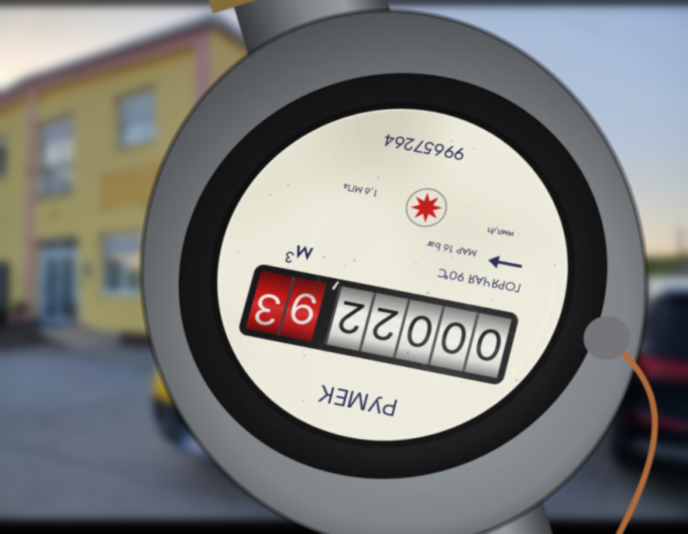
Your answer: m³ 22.93
